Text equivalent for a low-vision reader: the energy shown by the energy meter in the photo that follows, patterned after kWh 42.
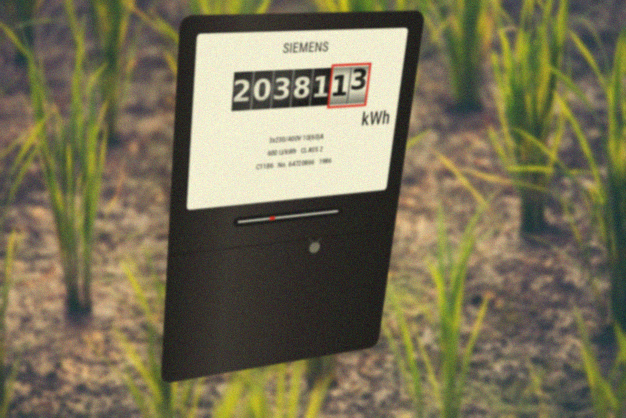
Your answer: kWh 20381.13
